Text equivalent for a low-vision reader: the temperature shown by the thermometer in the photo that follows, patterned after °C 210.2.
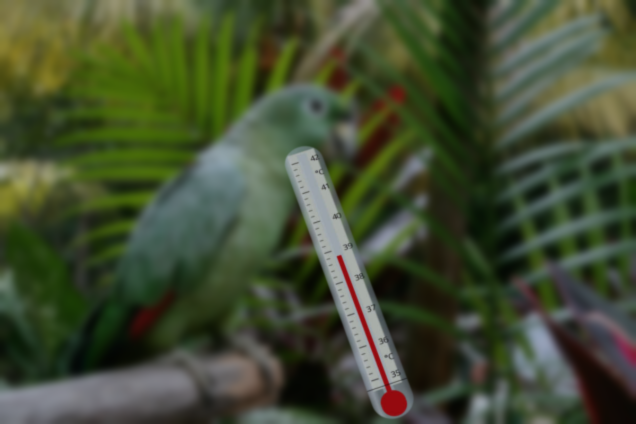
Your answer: °C 38.8
